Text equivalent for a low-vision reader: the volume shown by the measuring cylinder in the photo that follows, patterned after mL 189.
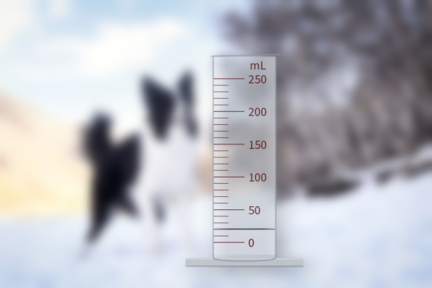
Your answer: mL 20
